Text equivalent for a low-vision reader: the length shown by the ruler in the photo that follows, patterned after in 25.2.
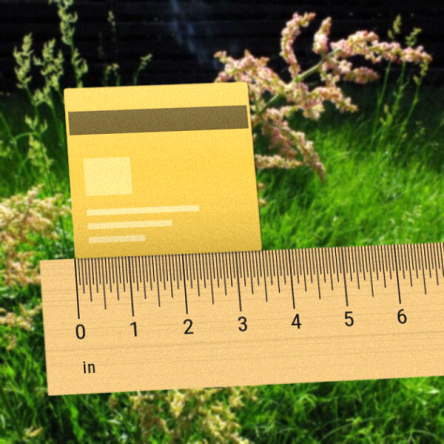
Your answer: in 3.5
